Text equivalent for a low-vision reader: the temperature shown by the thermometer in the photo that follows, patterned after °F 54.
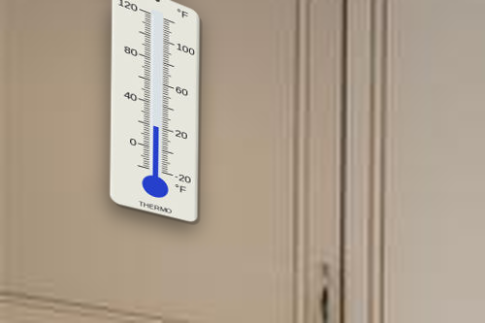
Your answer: °F 20
